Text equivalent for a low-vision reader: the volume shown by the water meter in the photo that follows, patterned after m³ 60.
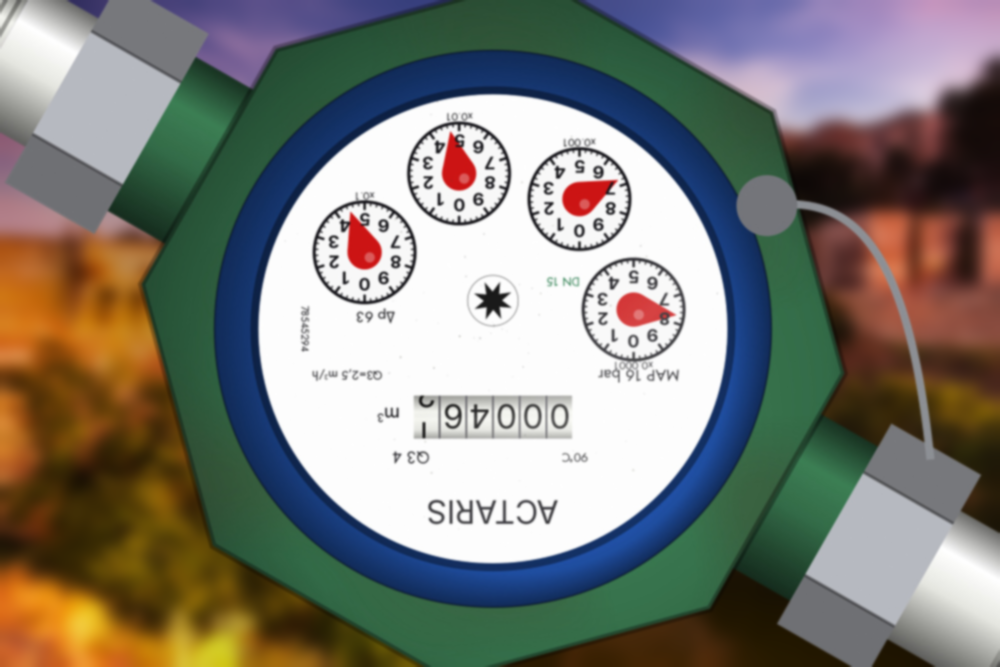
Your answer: m³ 461.4467
